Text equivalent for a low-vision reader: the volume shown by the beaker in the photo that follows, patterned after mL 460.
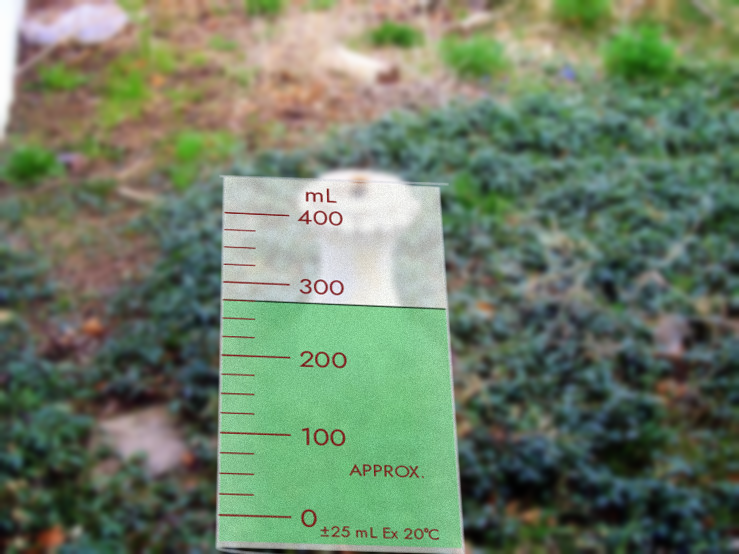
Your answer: mL 275
